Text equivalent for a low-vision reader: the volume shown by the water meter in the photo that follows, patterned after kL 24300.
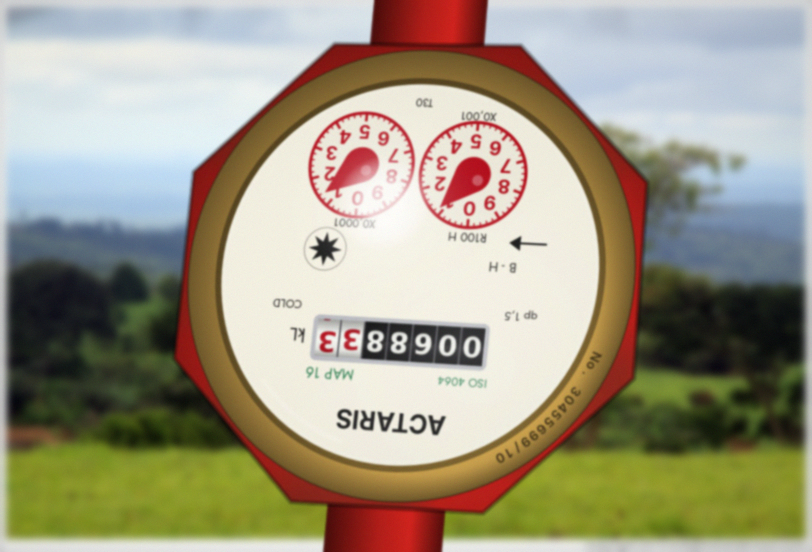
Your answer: kL 688.3311
